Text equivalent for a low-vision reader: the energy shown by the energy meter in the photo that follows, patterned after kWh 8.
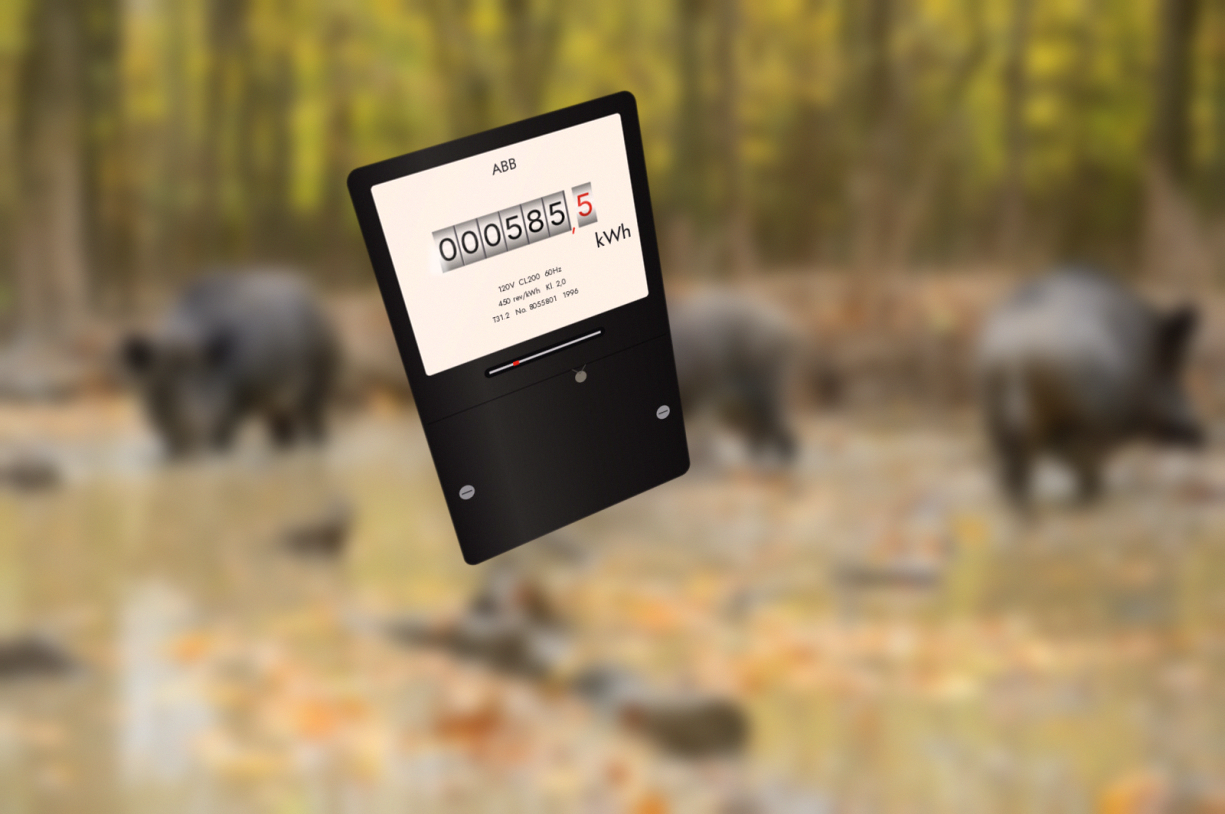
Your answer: kWh 585.5
